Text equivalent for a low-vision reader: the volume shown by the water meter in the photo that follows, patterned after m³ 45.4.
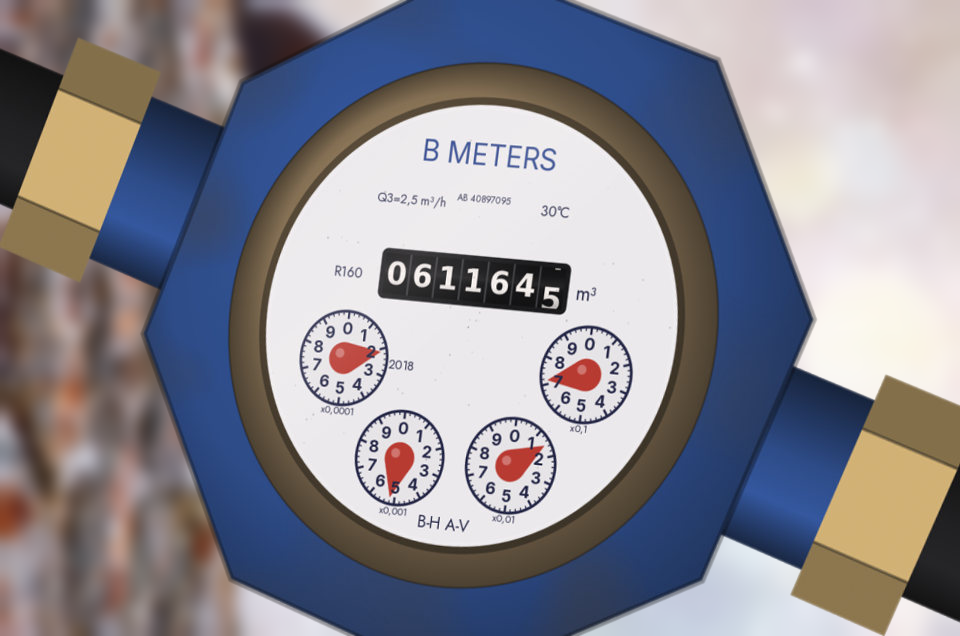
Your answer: m³ 611644.7152
